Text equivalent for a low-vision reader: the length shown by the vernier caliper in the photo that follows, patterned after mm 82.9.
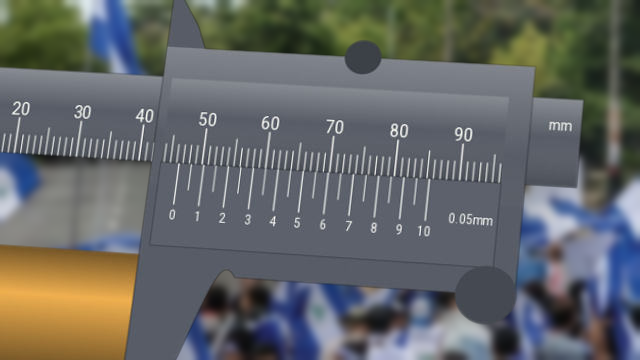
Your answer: mm 46.4
